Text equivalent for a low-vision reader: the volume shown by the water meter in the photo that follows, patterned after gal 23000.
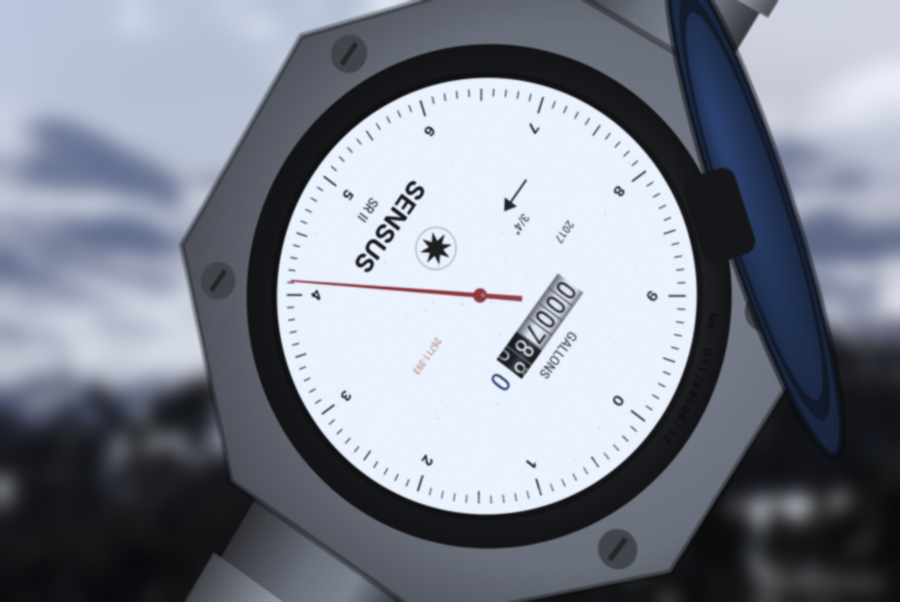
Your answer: gal 7884.1
